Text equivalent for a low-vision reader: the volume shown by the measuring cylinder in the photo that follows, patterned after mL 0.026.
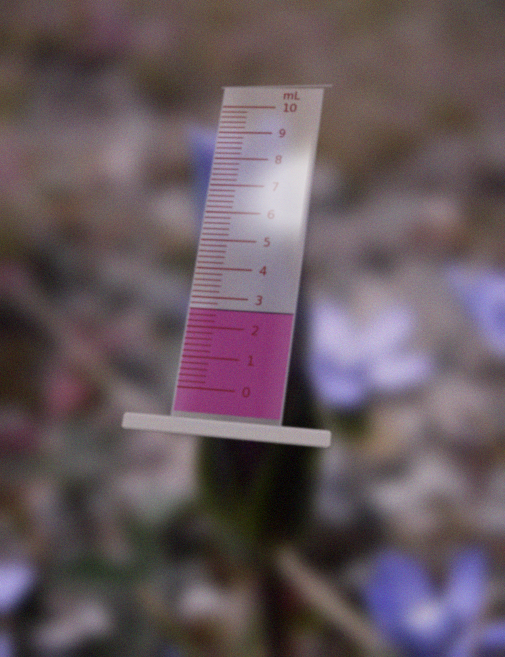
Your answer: mL 2.6
